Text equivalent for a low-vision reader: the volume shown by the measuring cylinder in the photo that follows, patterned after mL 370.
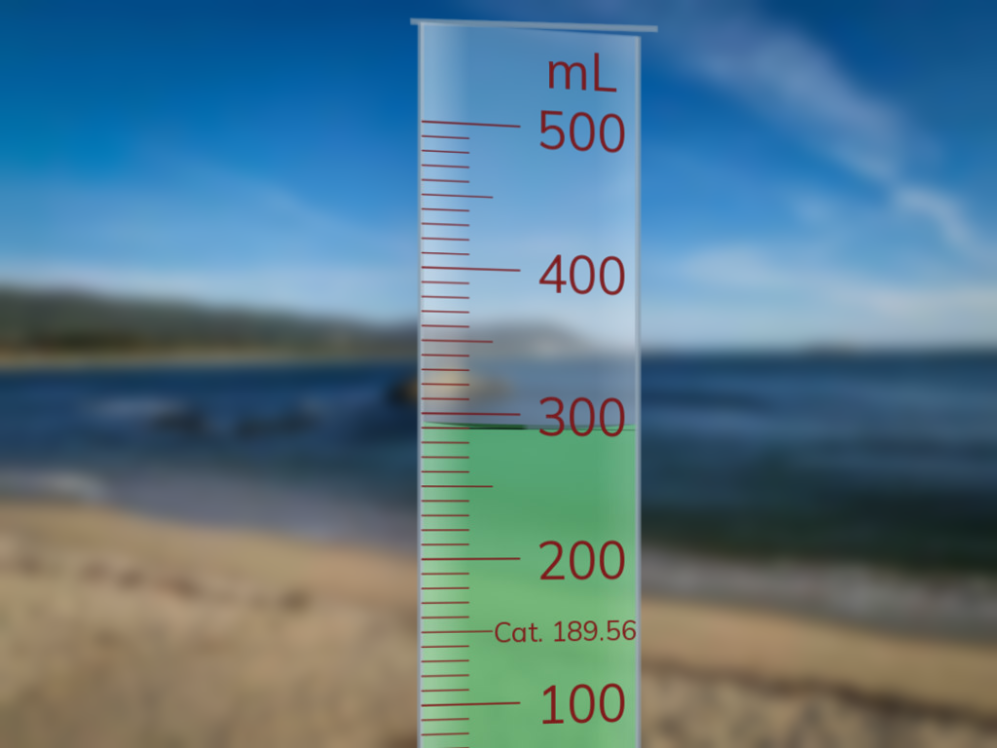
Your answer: mL 290
